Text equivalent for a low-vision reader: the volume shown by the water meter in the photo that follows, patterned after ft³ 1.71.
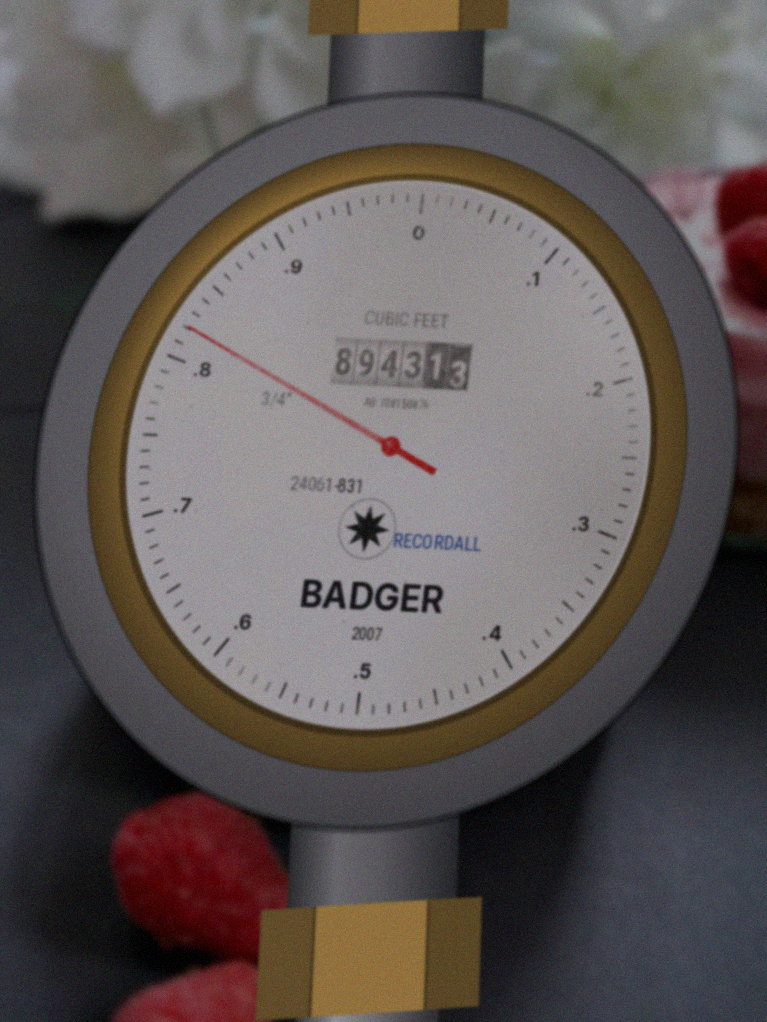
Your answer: ft³ 894312.82
